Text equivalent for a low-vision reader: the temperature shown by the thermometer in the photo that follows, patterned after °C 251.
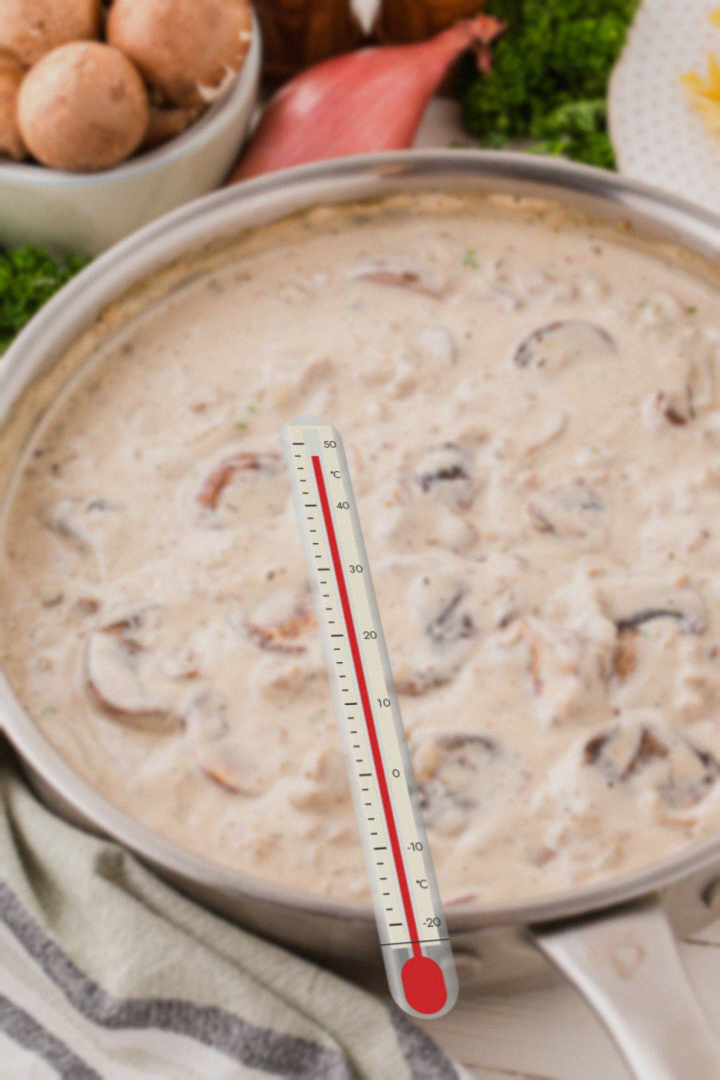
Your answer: °C 48
